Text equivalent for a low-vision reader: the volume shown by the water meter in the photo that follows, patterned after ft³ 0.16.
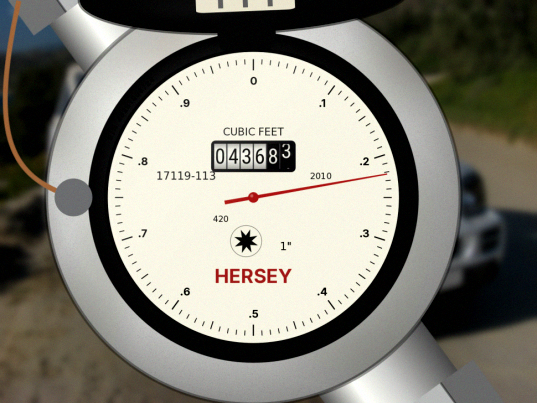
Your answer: ft³ 43683.22
